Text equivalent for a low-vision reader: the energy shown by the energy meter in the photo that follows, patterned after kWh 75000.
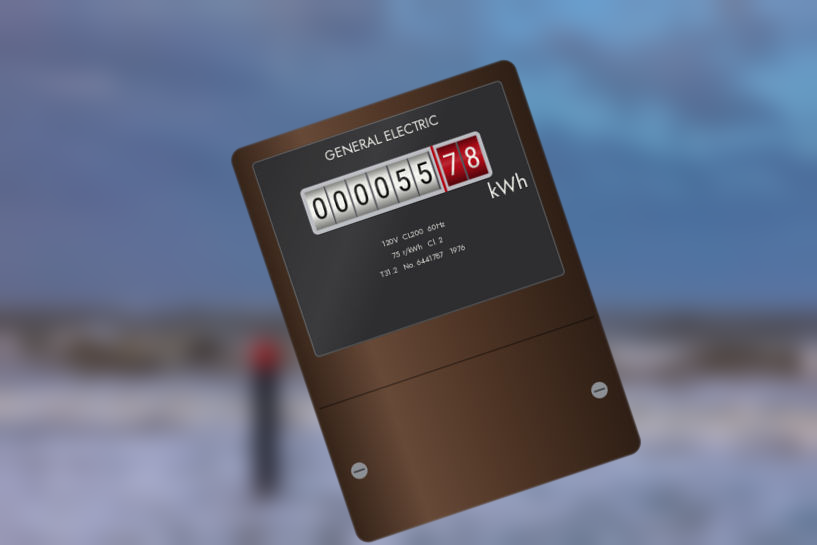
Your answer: kWh 55.78
